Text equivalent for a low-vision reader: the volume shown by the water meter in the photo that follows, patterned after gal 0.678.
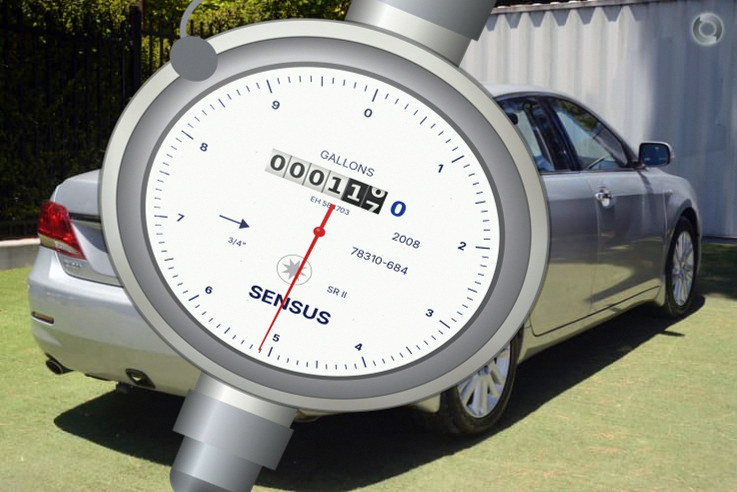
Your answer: gal 1165.1
